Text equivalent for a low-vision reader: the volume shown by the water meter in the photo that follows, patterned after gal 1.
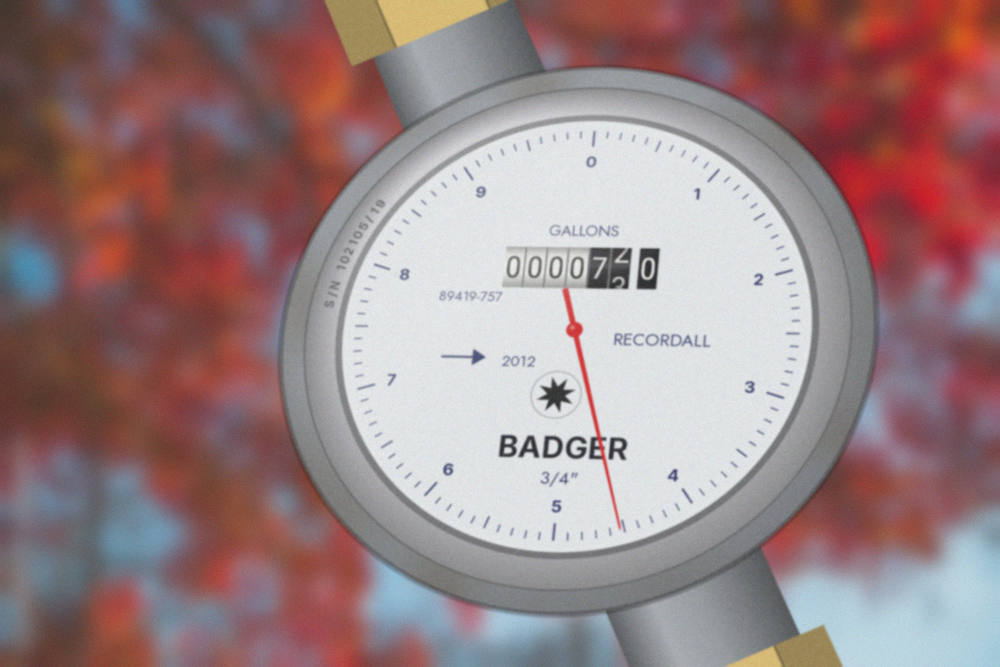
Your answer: gal 724.5
